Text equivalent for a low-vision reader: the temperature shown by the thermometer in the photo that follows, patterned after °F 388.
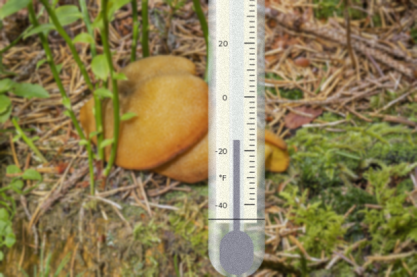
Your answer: °F -16
